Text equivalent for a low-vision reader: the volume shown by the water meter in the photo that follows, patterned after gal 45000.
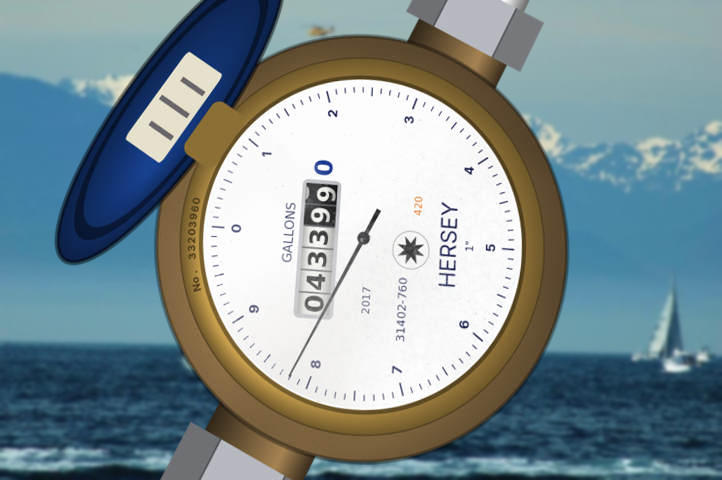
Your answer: gal 433988.2
